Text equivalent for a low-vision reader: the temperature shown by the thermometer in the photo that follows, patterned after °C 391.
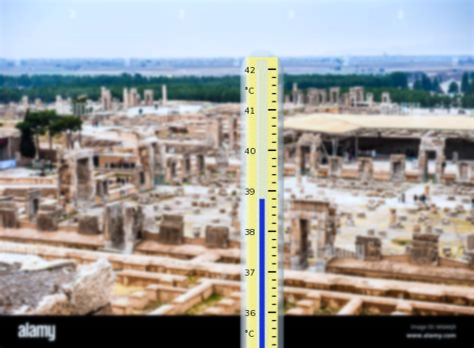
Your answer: °C 38.8
